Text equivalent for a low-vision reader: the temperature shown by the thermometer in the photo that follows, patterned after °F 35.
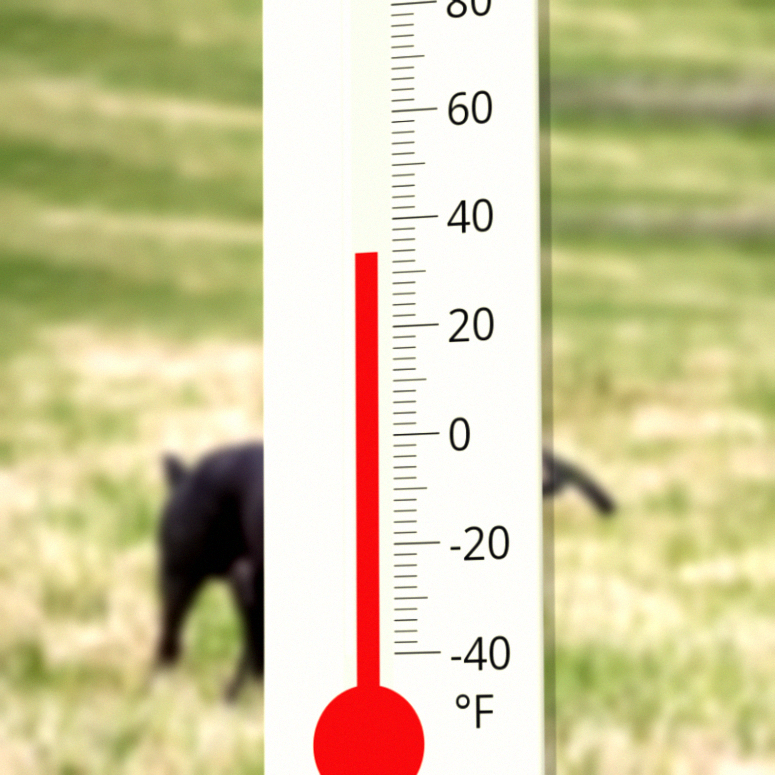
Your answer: °F 34
